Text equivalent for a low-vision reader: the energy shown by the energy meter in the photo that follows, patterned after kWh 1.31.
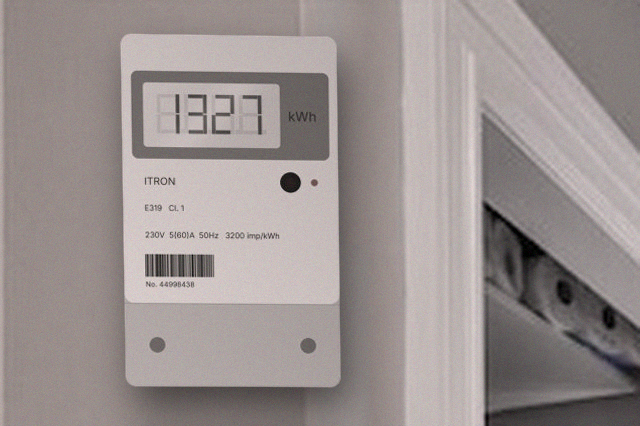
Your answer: kWh 1327
